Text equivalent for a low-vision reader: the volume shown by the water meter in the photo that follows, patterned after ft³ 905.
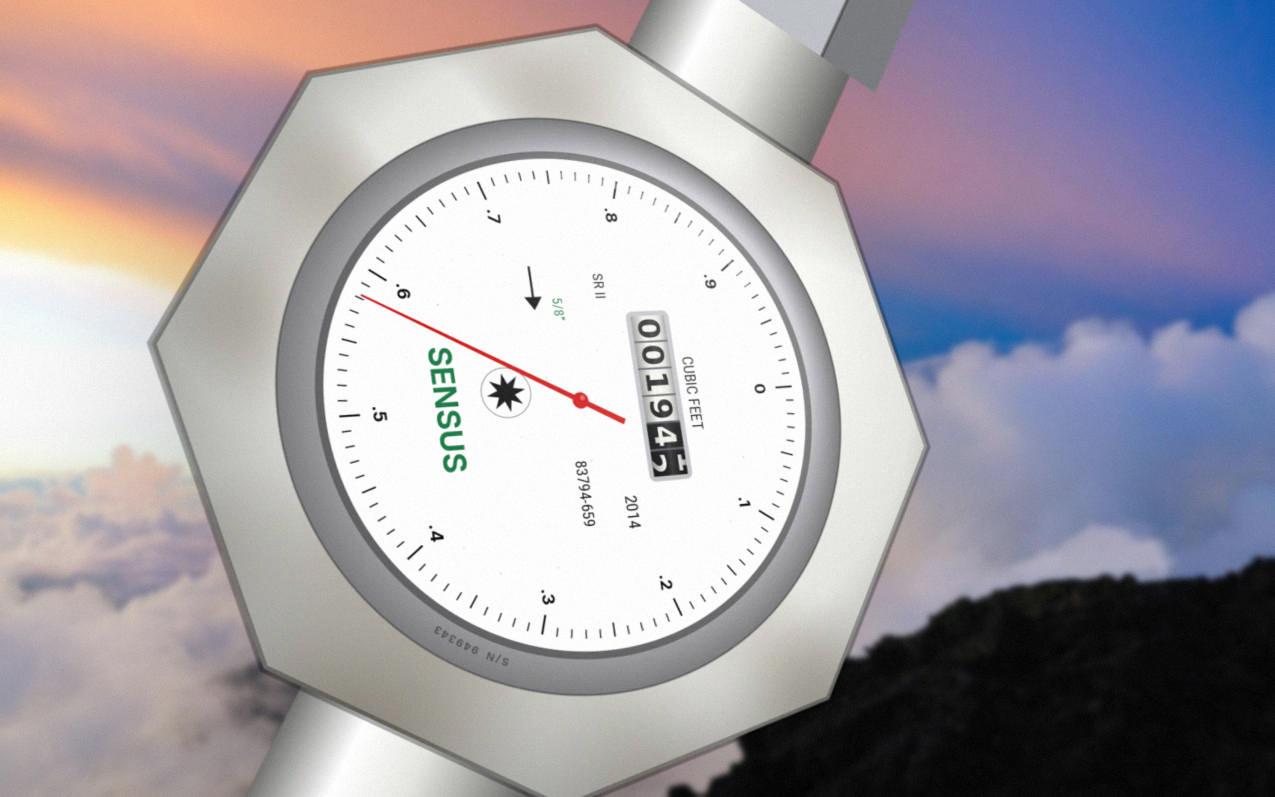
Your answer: ft³ 1941.58
